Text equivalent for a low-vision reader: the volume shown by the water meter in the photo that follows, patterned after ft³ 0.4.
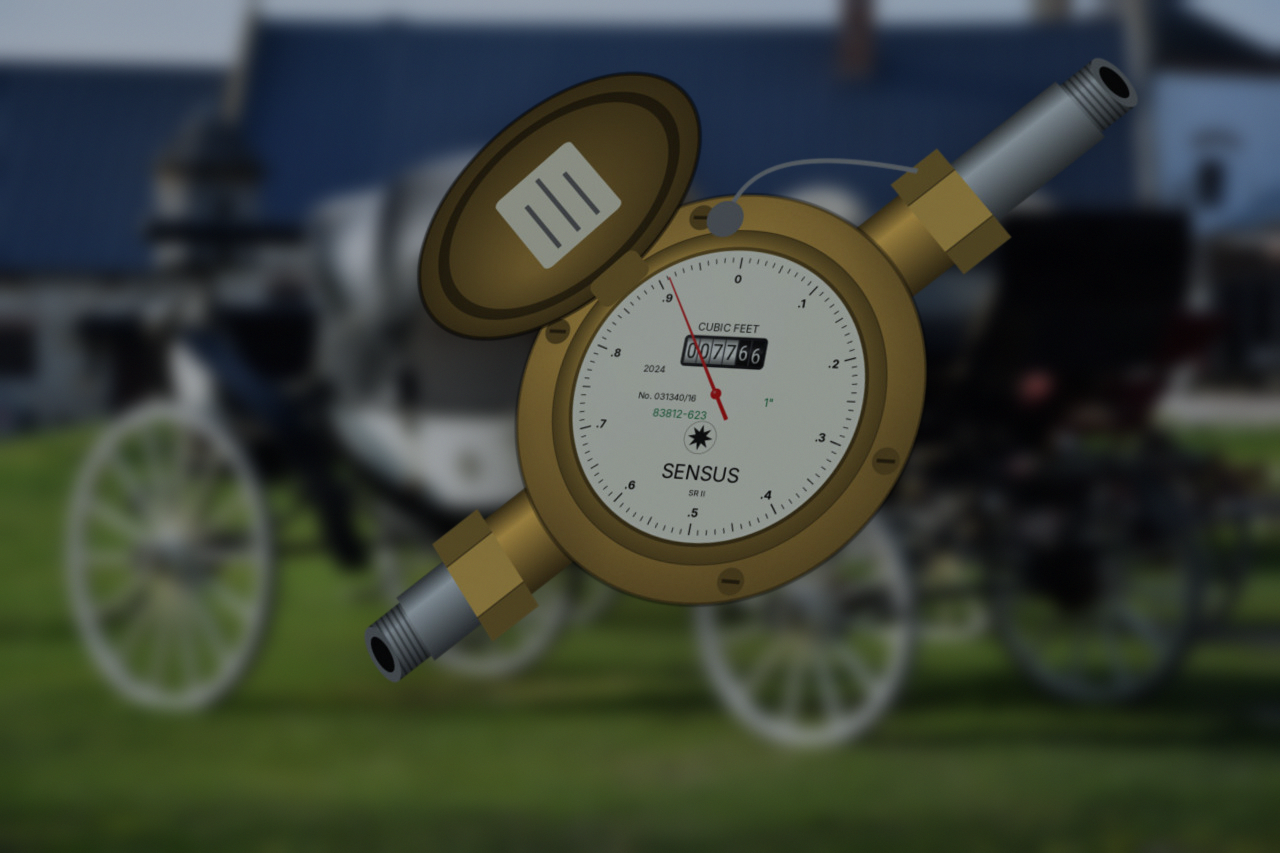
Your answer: ft³ 7765.91
